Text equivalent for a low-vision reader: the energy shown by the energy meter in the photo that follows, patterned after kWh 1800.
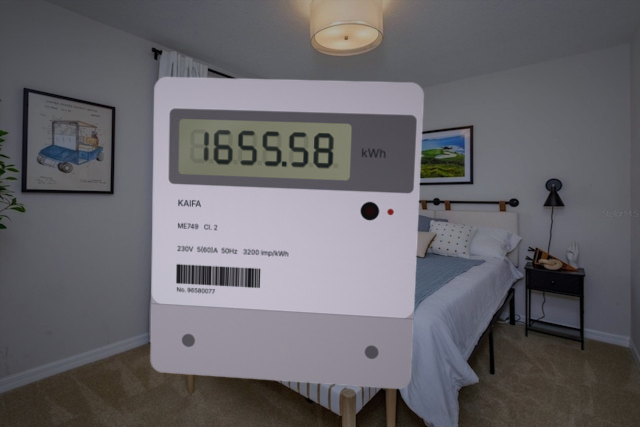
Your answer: kWh 1655.58
